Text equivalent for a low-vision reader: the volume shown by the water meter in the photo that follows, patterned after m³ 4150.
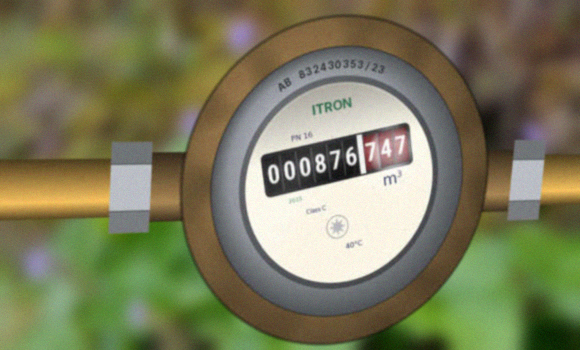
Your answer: m³ 876.747
